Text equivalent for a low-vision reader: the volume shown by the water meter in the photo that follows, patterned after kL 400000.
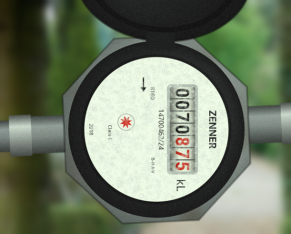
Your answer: kL 70.875
